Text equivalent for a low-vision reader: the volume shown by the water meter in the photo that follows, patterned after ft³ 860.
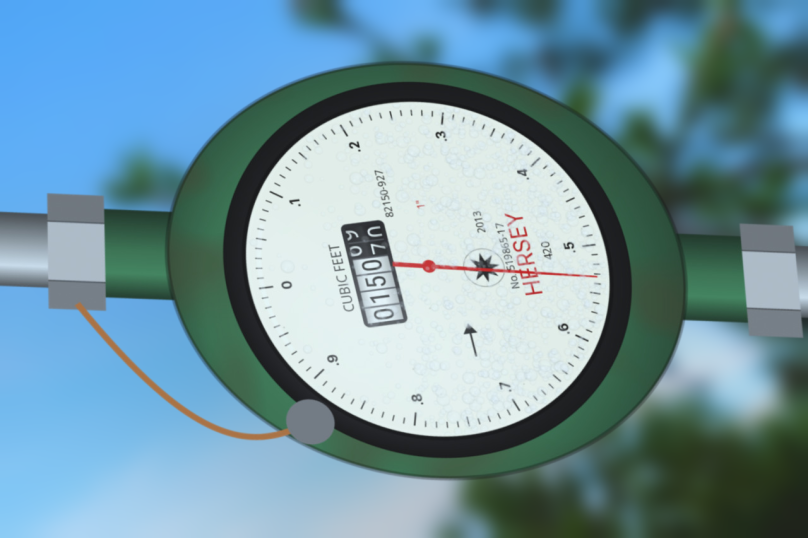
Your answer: ft³ 15069.53
